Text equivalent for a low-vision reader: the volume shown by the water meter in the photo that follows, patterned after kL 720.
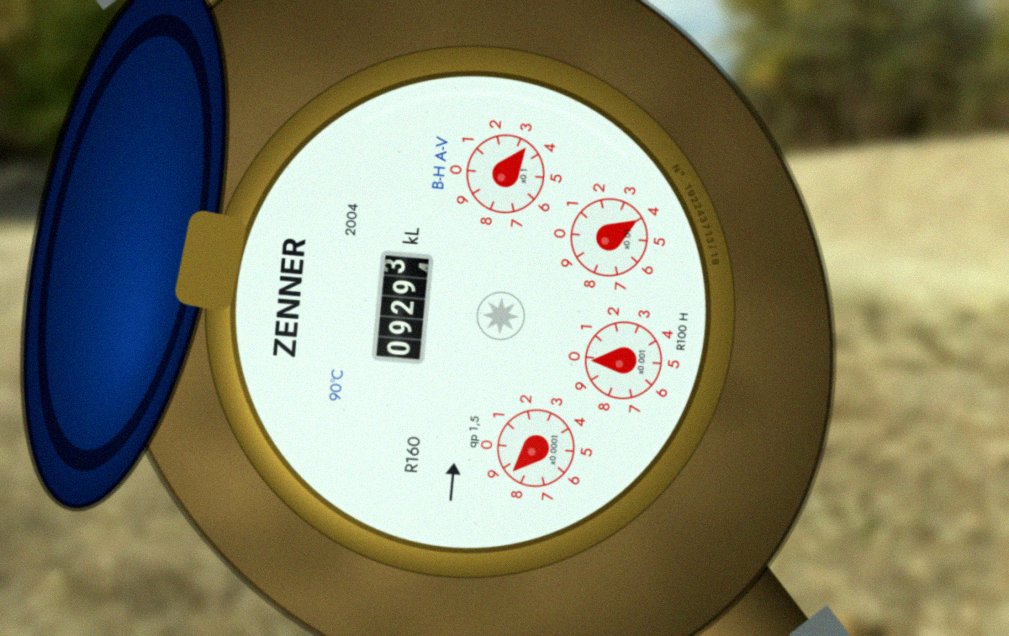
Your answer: kL 9293.3398
